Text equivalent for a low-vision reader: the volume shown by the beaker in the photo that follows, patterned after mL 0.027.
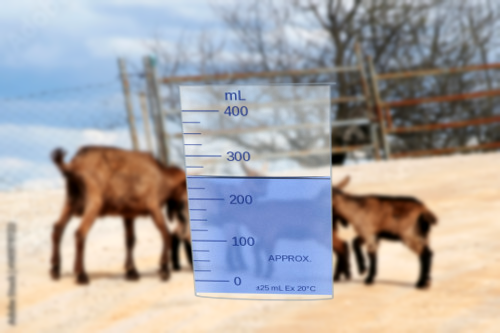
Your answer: mL 250
